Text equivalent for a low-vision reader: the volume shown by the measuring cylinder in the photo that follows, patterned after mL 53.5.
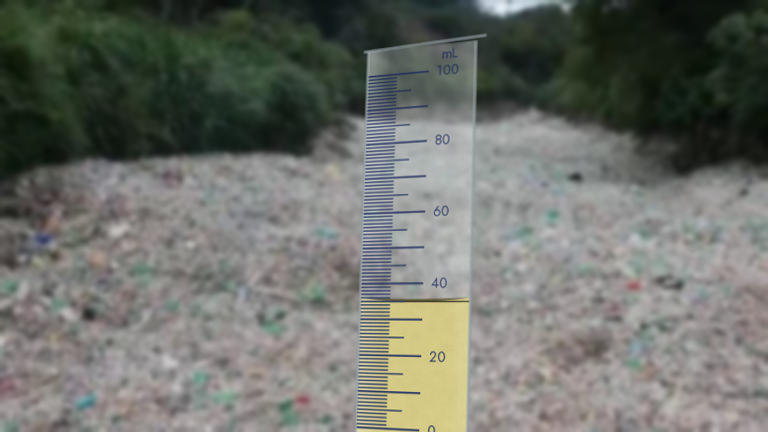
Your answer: mL 35
